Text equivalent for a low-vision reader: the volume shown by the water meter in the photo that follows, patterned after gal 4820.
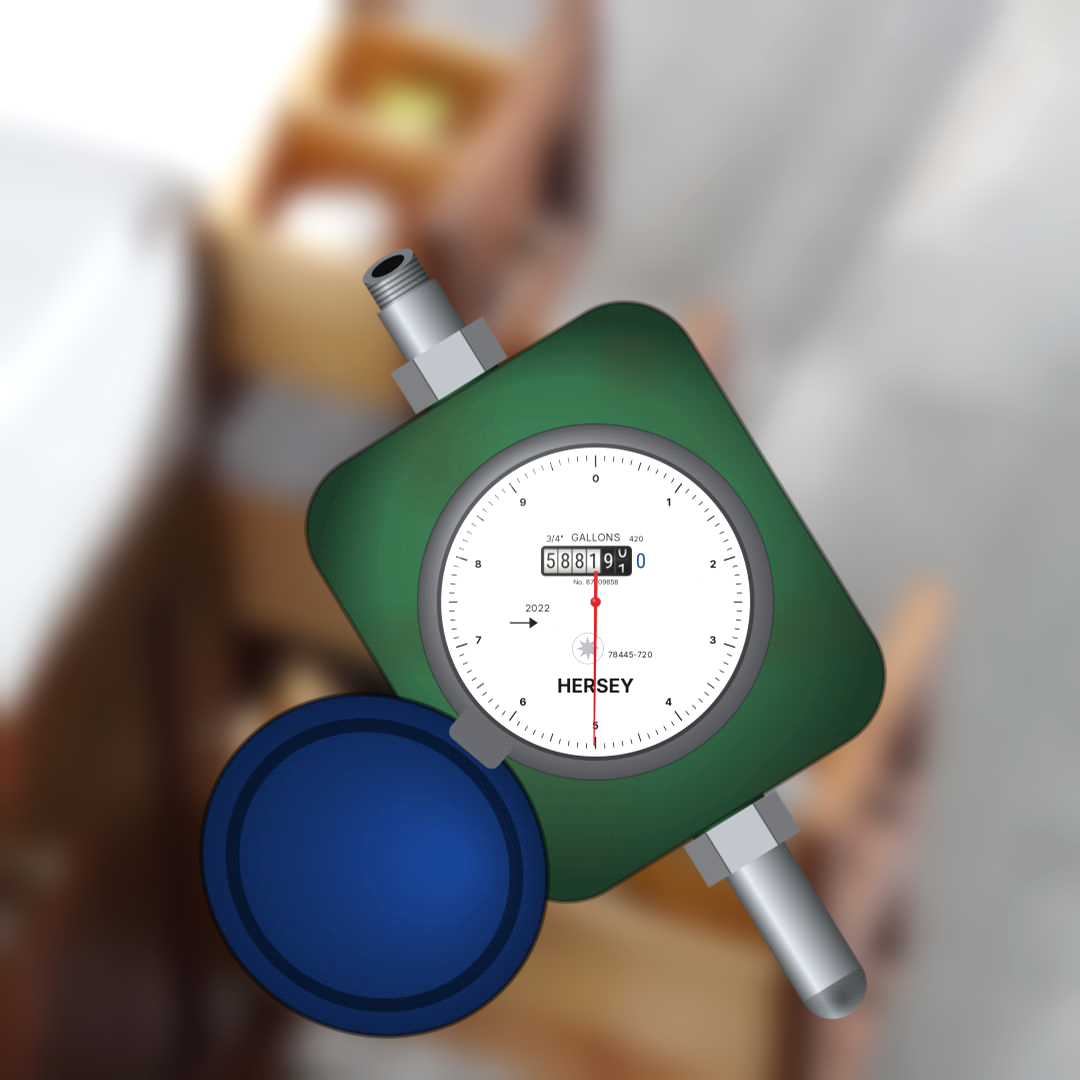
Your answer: gal 5881905.0
